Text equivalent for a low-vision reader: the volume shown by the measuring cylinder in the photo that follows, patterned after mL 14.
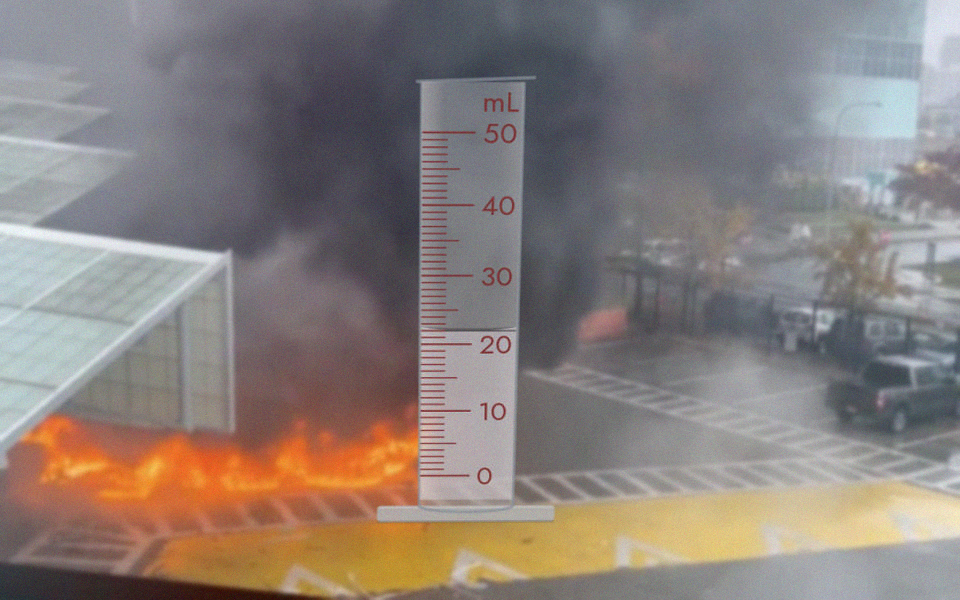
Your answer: mL 22
